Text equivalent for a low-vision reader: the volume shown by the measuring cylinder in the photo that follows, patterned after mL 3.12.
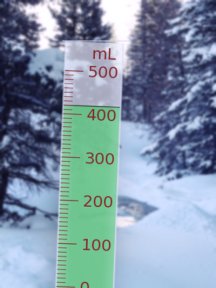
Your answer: mL 420
